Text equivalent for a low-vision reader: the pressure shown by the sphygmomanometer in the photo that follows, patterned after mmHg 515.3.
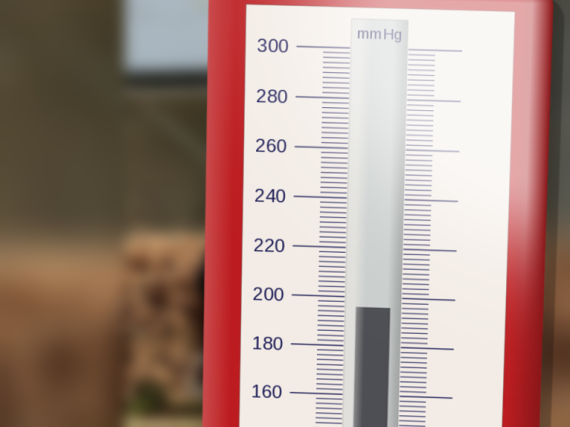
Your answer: mmHg 196
